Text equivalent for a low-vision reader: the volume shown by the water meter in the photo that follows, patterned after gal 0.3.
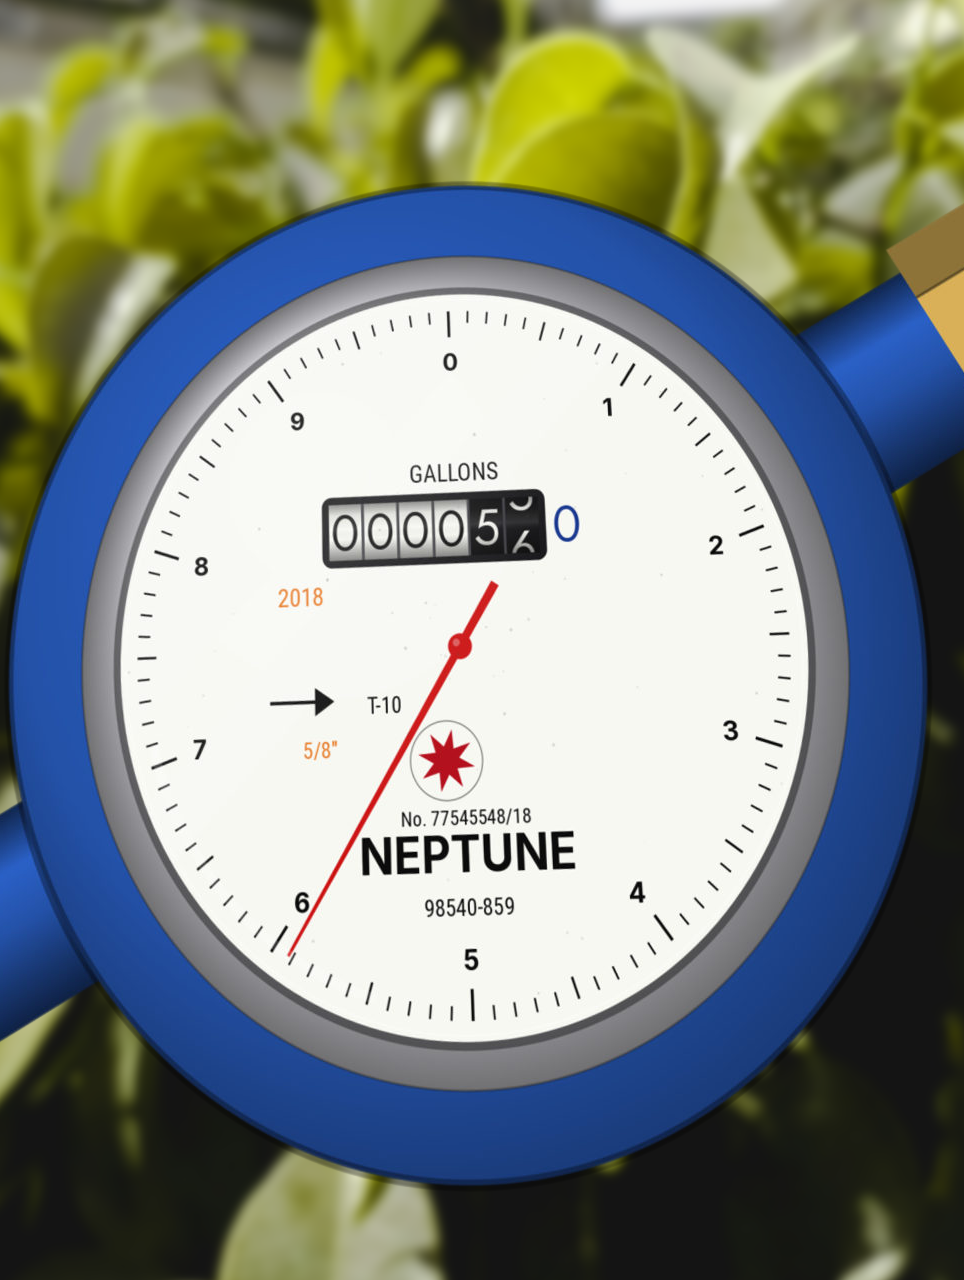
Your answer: gal 555.9
